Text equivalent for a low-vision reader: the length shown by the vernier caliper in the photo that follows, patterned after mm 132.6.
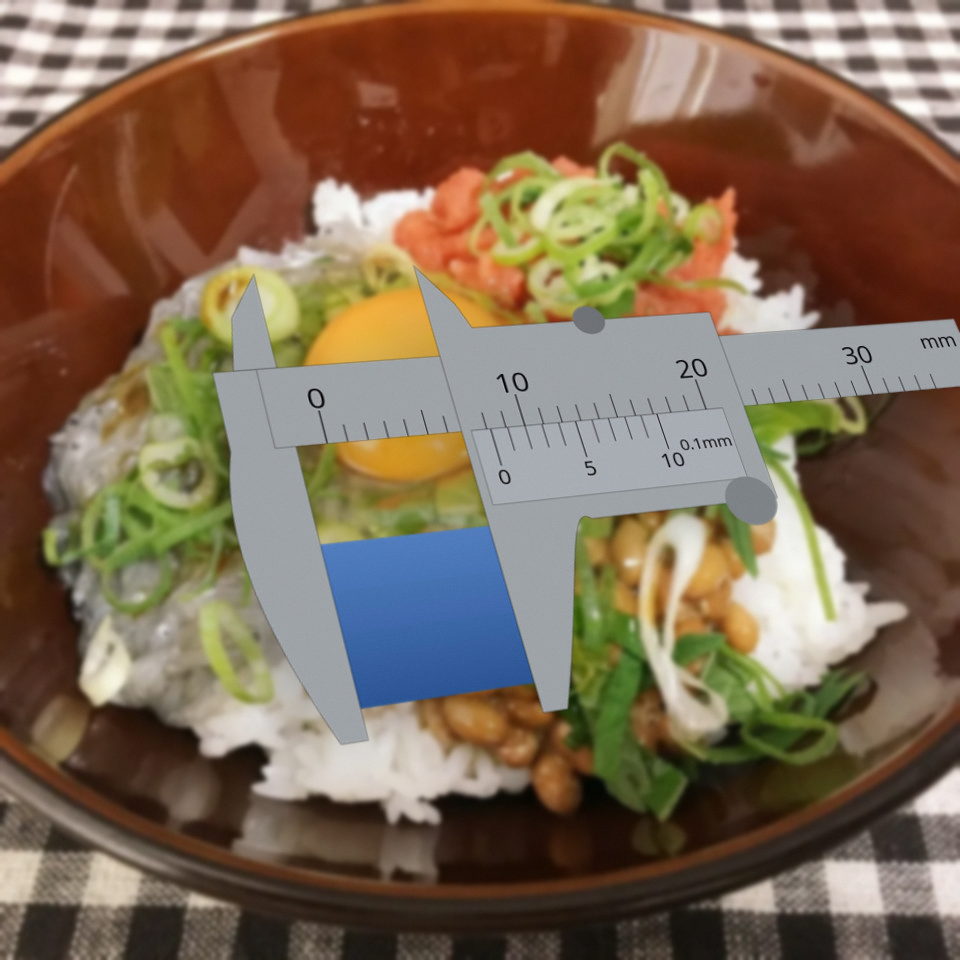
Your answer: mm 8.2
